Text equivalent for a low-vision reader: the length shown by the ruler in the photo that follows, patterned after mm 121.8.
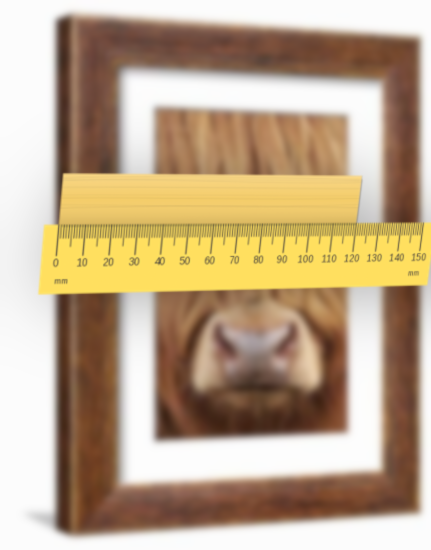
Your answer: mm 120
